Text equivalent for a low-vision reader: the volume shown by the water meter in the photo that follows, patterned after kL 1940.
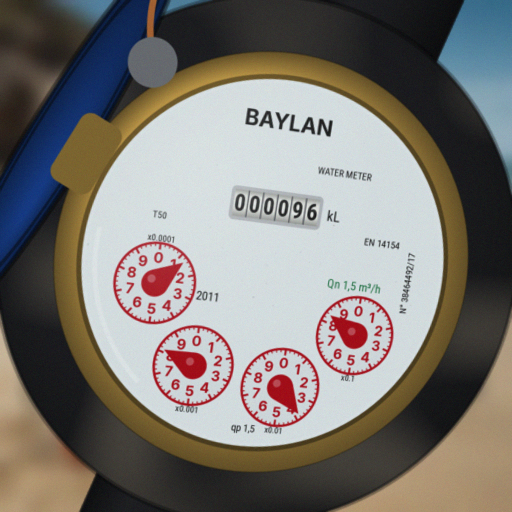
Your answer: kL 96.8381
